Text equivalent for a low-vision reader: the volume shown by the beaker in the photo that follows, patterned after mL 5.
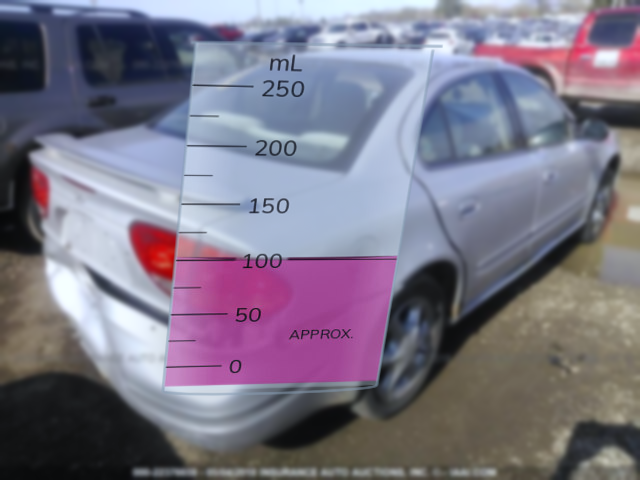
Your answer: mL 100
